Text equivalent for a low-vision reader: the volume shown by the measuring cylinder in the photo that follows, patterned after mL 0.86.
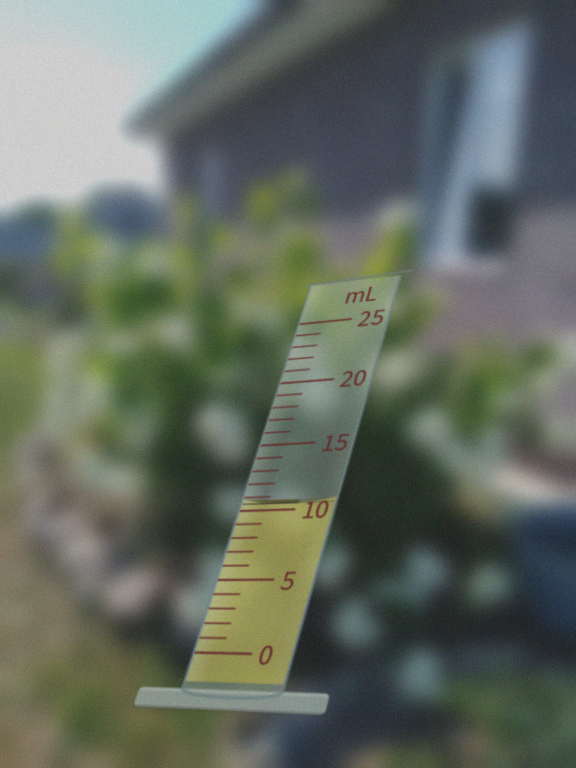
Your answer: mL 10.5
